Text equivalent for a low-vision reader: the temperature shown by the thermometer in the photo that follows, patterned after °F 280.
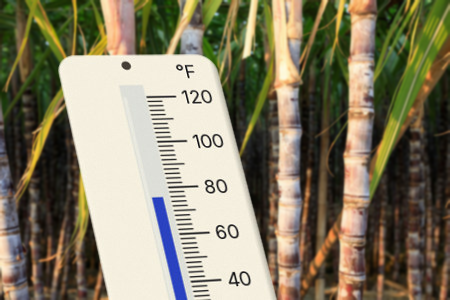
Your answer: °F 76
